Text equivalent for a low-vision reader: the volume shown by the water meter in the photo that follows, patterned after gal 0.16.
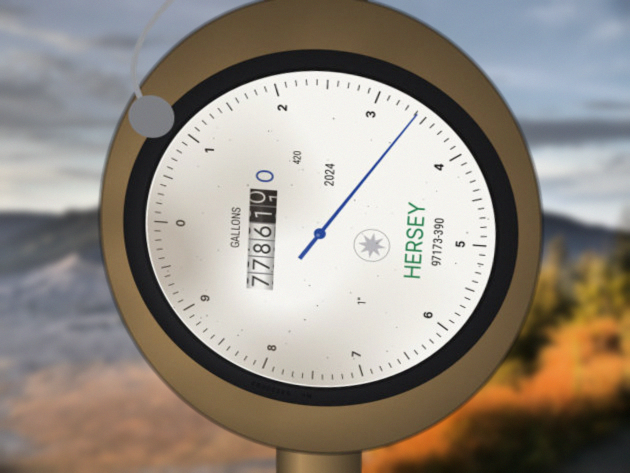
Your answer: gal 7786103.4
